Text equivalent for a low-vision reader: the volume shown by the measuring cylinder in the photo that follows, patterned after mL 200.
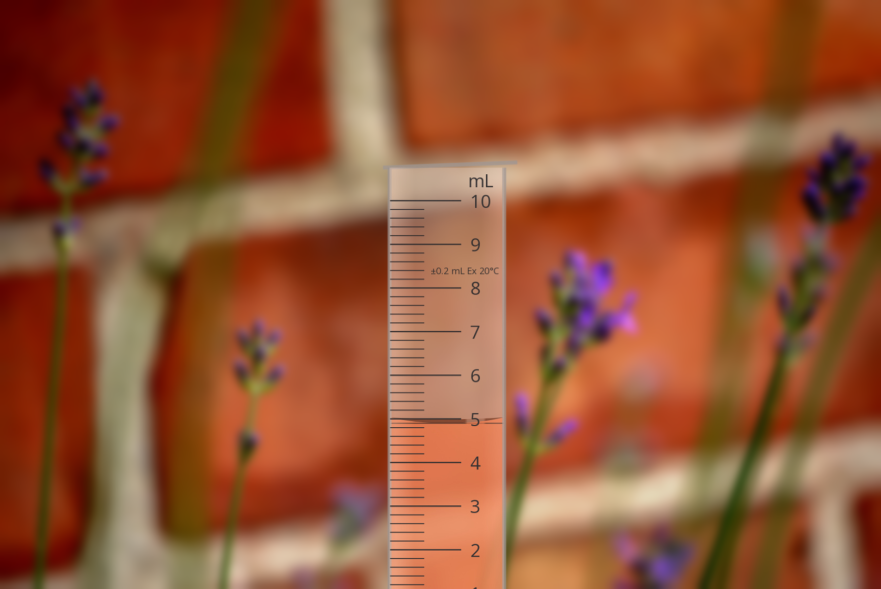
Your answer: mL 4.9
